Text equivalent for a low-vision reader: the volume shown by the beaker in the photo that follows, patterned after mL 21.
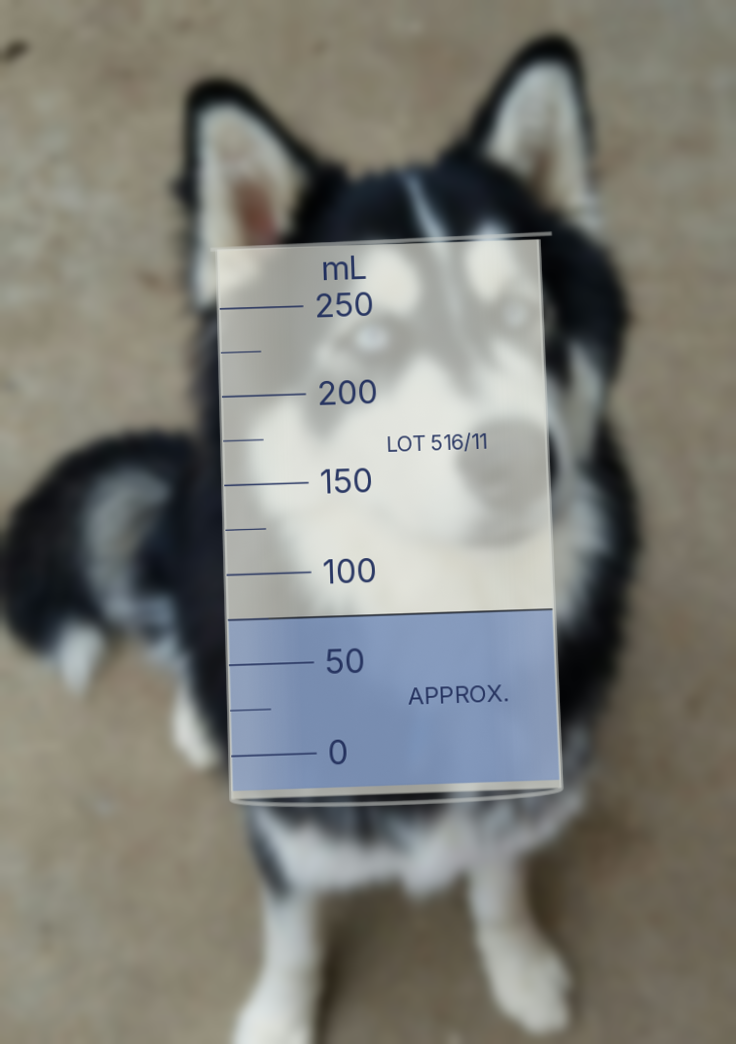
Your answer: mL 75
